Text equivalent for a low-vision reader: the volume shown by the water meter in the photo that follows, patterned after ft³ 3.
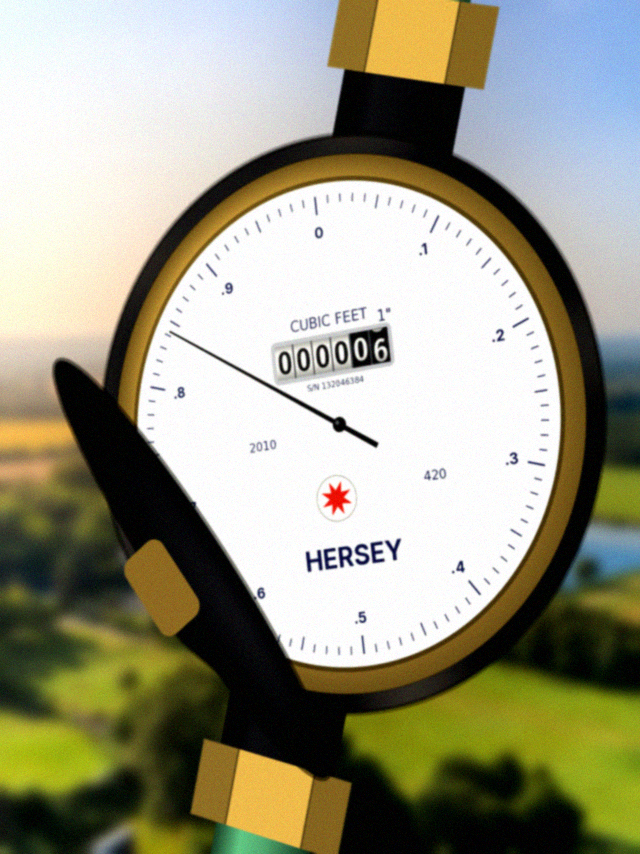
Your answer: ft³ 5.84
